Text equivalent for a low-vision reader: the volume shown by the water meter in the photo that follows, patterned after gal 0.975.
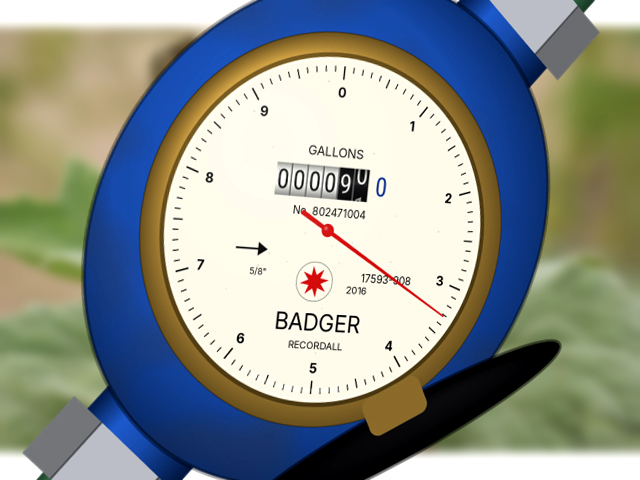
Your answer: gal 903.3
